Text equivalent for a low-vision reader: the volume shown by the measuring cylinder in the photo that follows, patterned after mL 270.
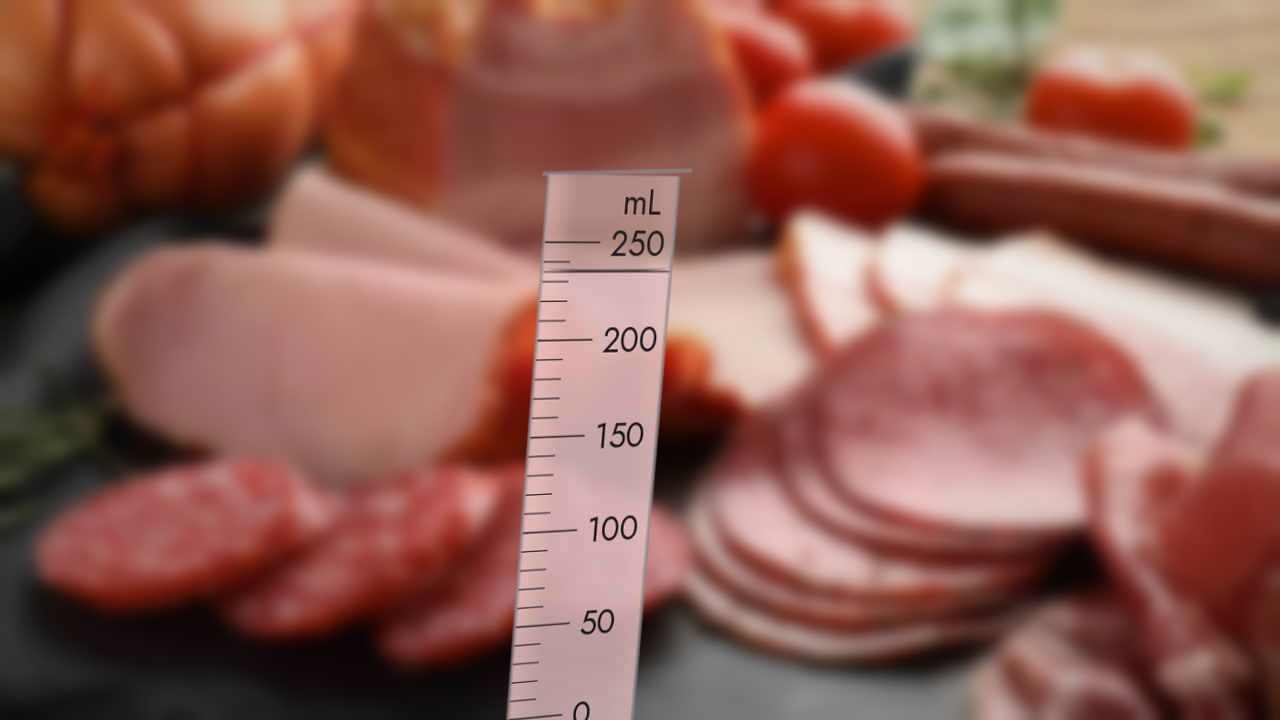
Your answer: mL 235
